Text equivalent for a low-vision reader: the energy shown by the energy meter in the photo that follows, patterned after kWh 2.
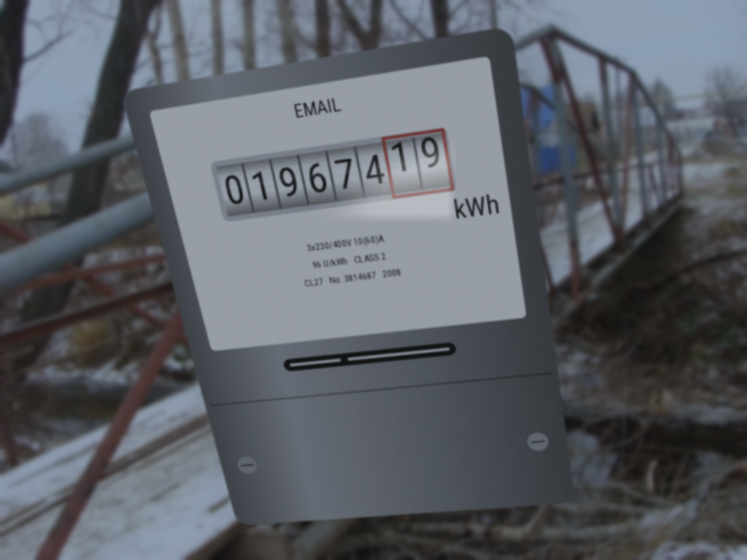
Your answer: kWh 19674.19
